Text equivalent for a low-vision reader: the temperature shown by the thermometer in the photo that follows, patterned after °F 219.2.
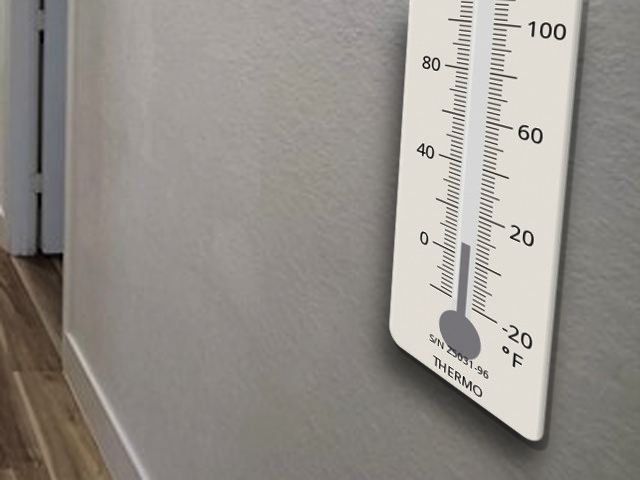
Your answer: °F 6
